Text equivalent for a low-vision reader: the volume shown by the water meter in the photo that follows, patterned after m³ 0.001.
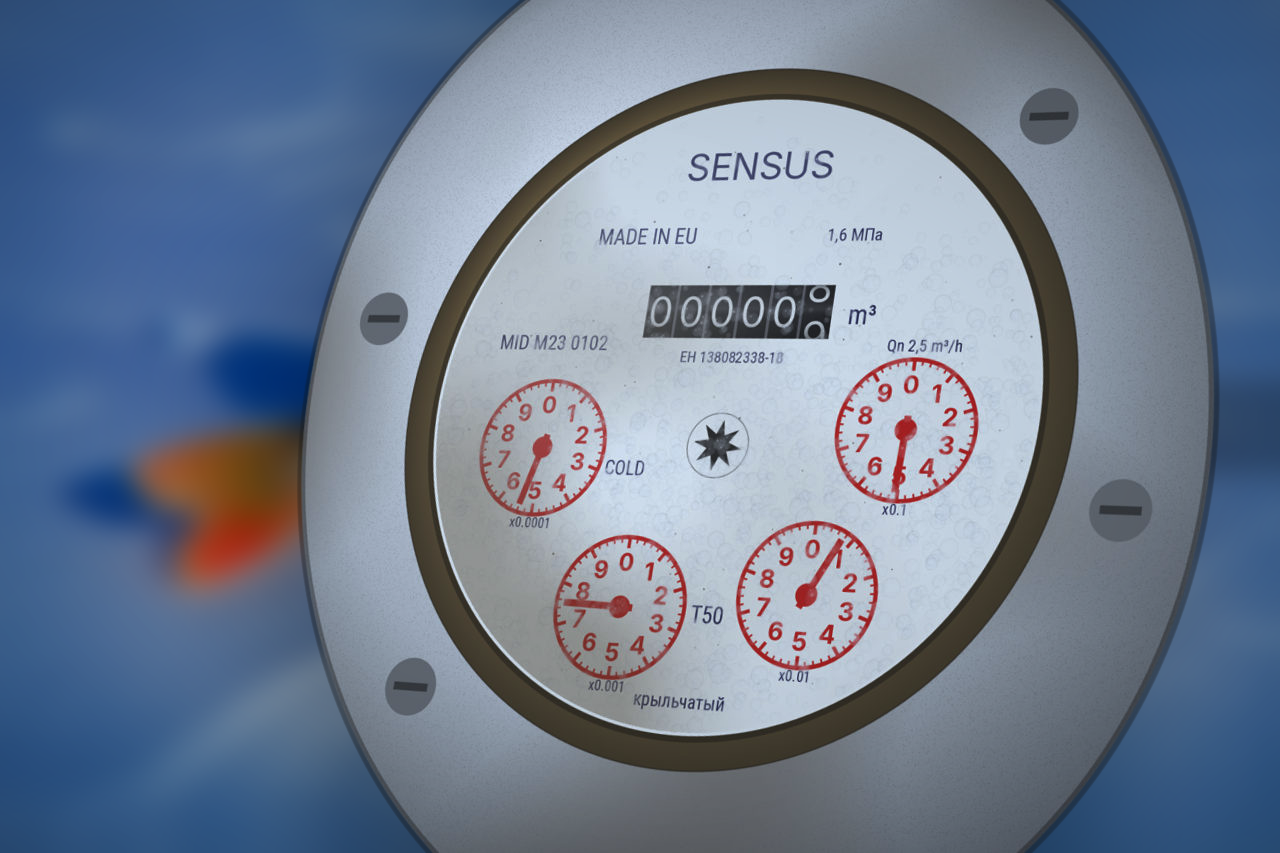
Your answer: m³ 8.5075
